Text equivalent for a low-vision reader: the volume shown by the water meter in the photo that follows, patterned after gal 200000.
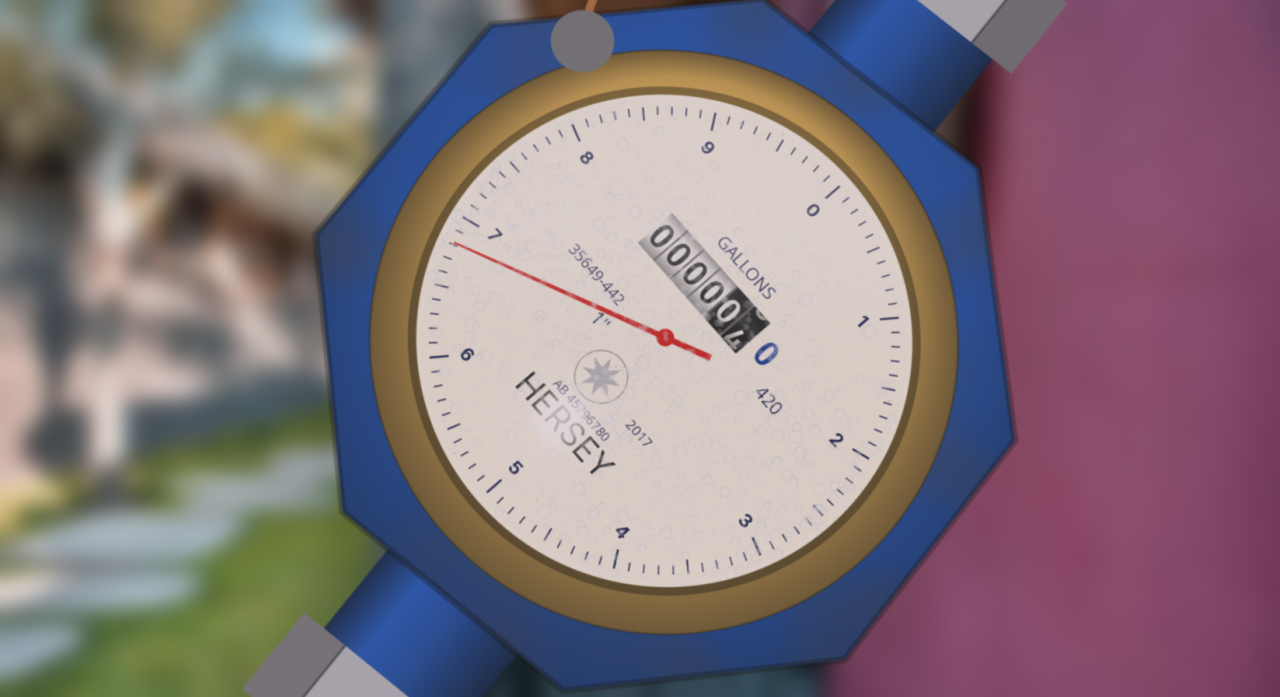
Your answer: gal 36.8
